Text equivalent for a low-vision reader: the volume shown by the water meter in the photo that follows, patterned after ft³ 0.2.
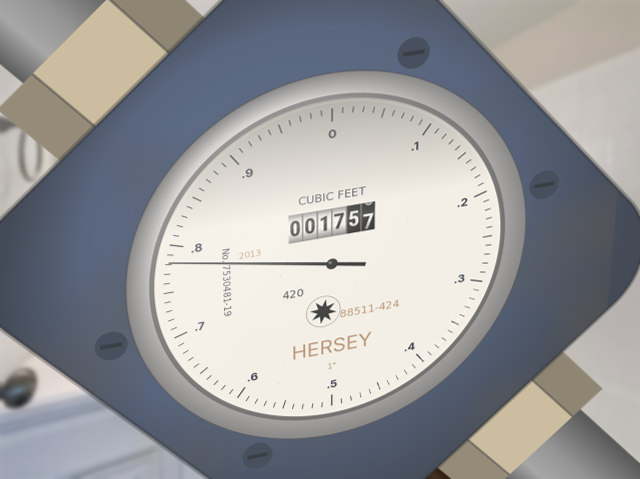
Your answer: ft³ 1756.78
